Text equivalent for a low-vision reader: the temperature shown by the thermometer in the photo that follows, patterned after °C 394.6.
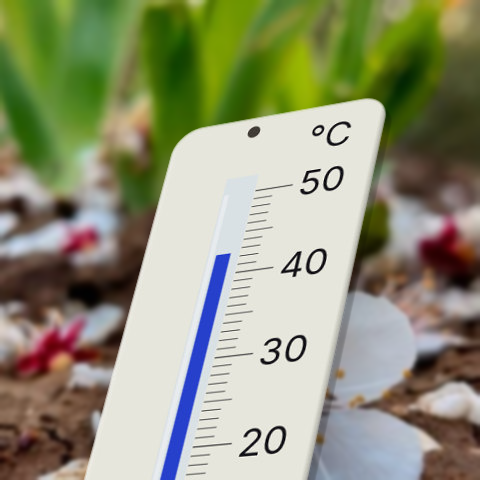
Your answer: °C 42.5
